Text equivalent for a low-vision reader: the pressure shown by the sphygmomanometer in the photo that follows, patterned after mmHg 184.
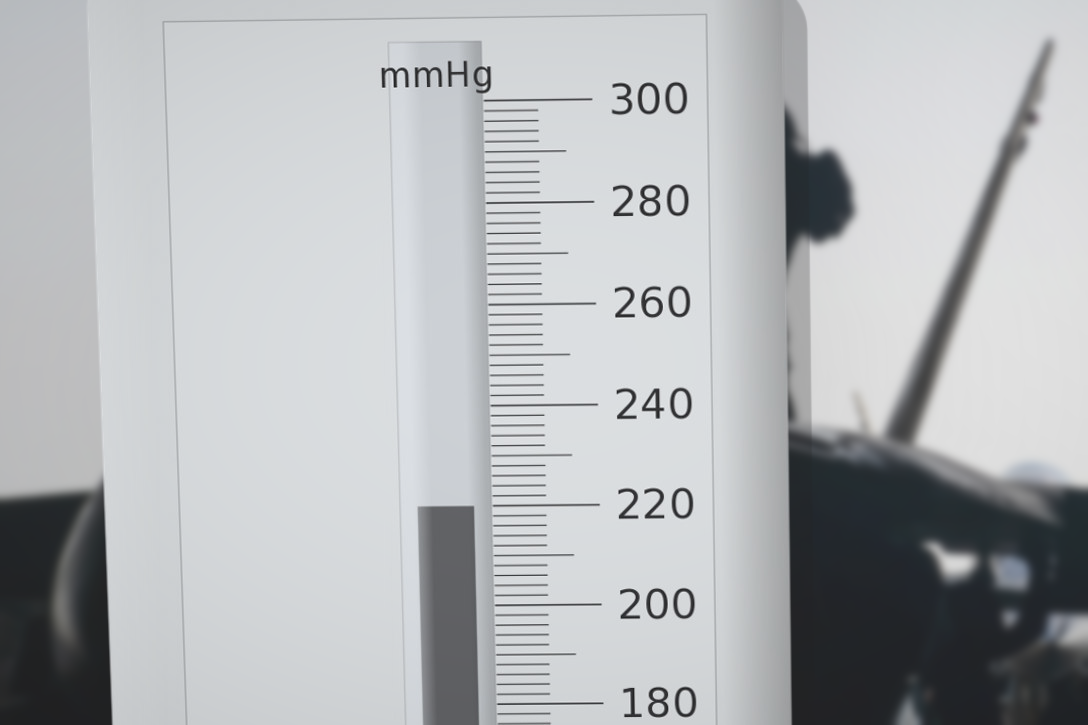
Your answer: mmHg 220
